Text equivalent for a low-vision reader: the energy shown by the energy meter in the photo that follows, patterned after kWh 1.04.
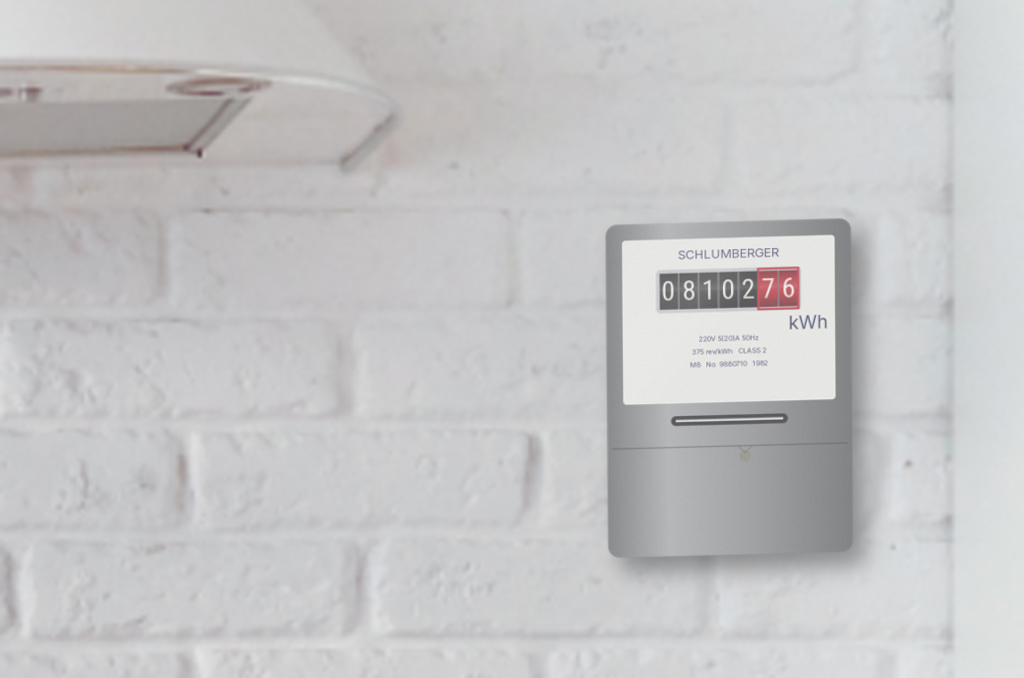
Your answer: kWh 8102.76
